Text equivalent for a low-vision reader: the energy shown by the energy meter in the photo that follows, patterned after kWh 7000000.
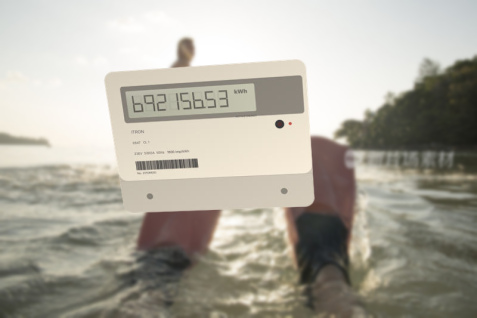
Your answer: kWh 692156.53
